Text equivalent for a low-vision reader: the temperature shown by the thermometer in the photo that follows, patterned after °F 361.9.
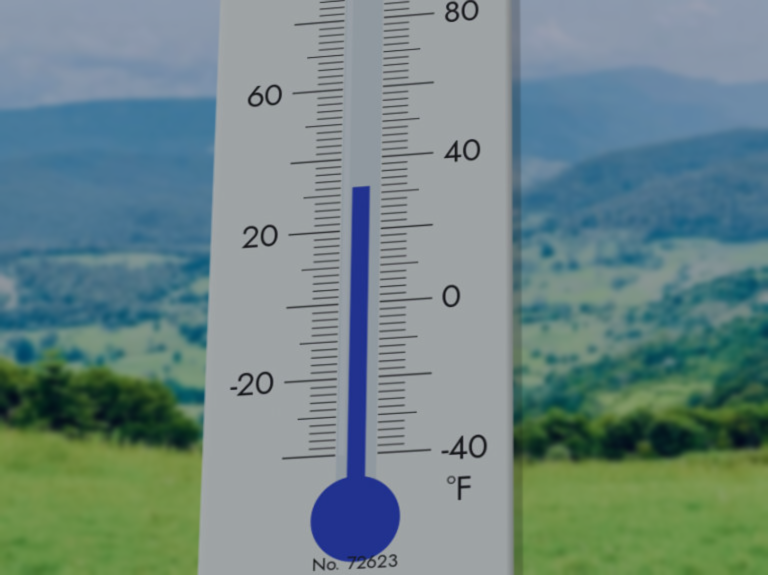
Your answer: °F 32
